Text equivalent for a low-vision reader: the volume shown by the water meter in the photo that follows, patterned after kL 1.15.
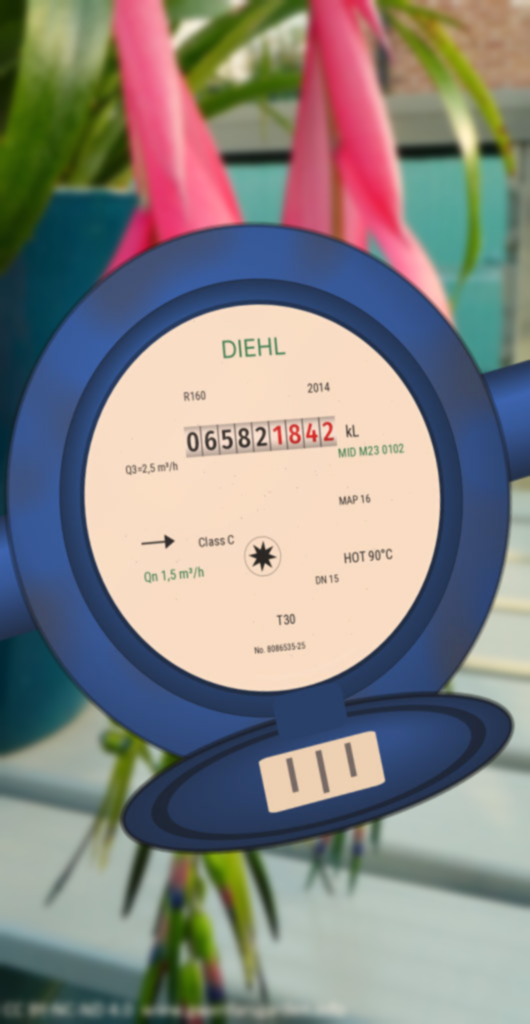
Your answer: kL 6582.1842
